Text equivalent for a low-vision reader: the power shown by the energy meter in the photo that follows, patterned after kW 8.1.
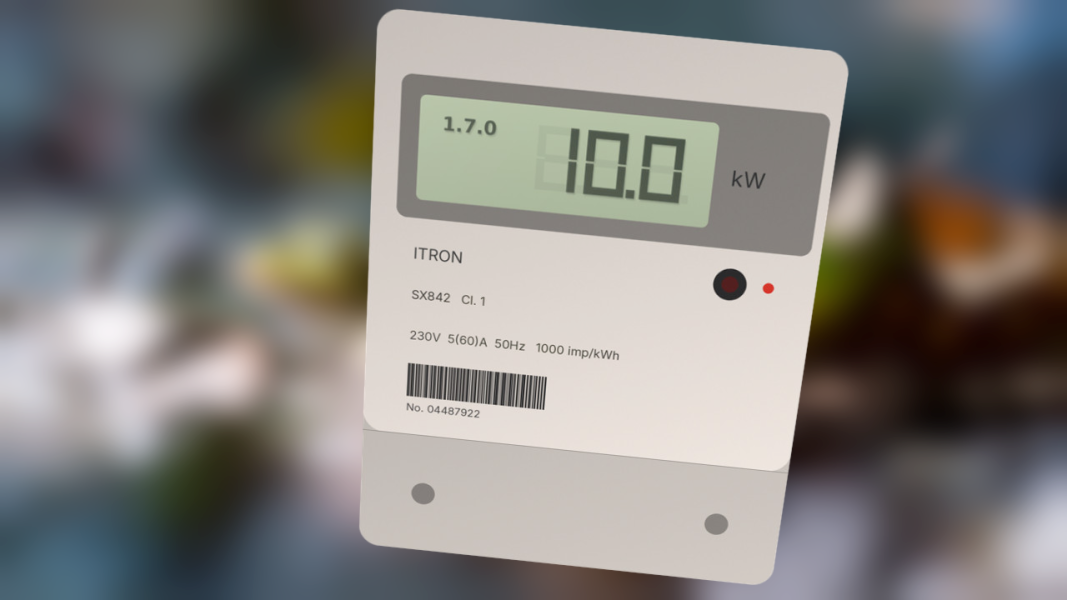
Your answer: kW 10.0
